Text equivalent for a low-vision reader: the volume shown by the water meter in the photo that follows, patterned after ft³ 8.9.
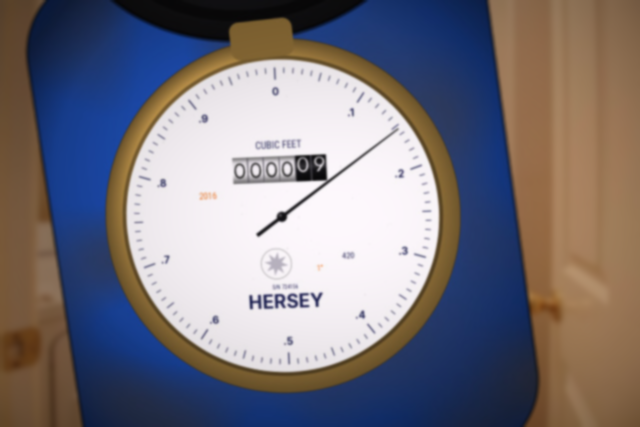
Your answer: ft³ 9.15
